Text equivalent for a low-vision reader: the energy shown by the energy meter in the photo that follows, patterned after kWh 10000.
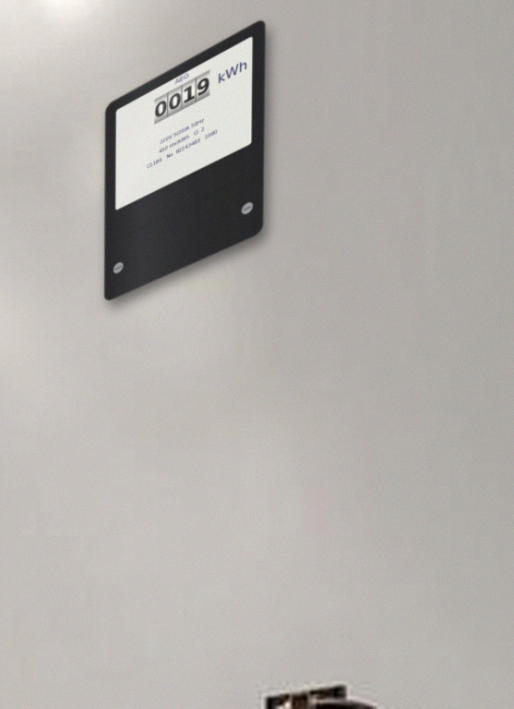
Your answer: kWh 19
